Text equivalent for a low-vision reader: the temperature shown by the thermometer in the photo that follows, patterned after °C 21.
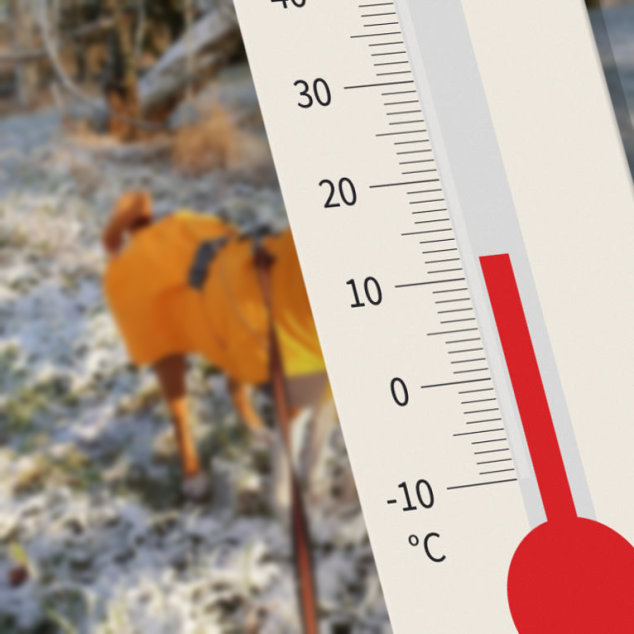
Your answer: °C 12
